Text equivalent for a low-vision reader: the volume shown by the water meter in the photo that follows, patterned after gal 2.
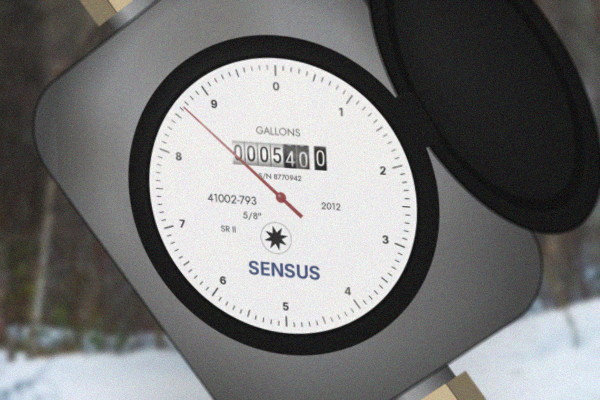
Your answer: gal 5398.6
